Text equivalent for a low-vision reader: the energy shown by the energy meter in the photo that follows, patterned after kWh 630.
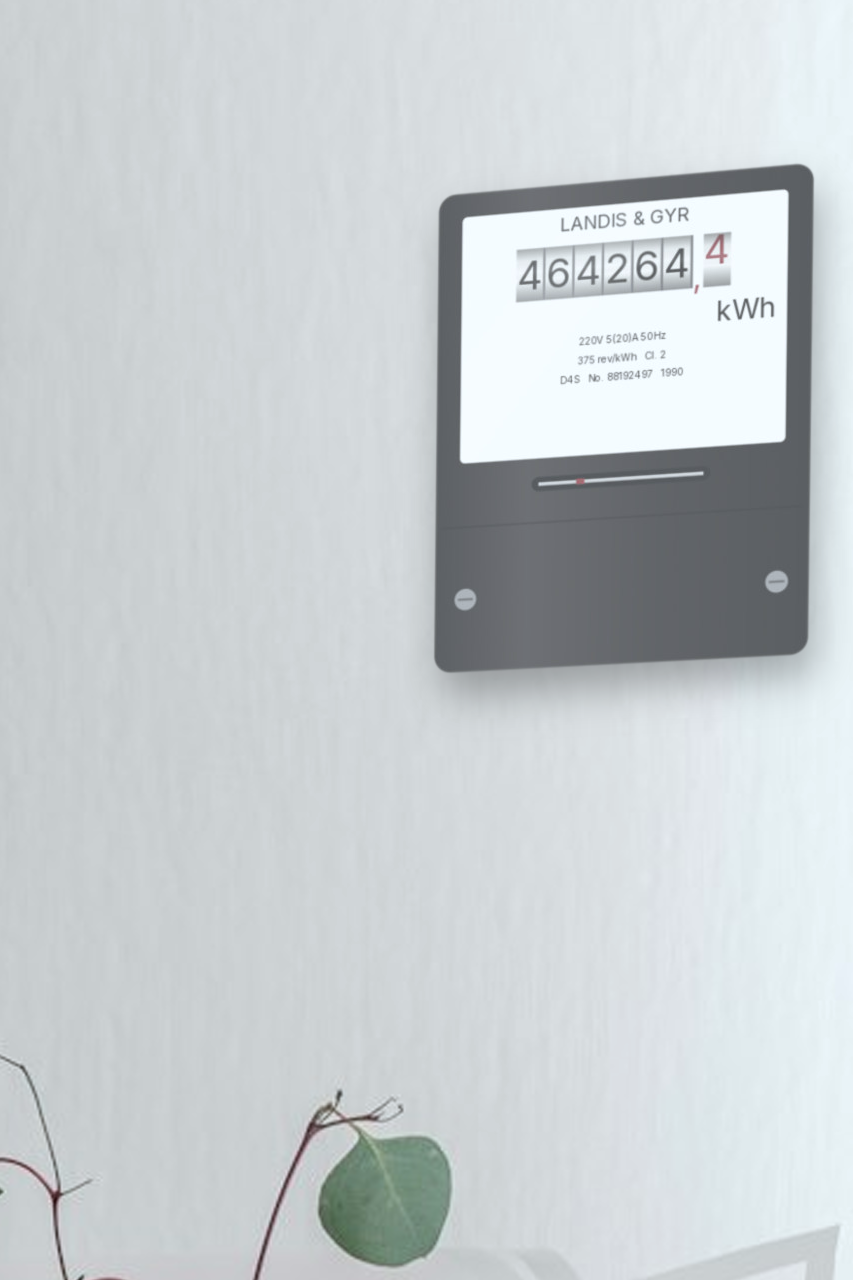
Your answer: kWh 464264.4
